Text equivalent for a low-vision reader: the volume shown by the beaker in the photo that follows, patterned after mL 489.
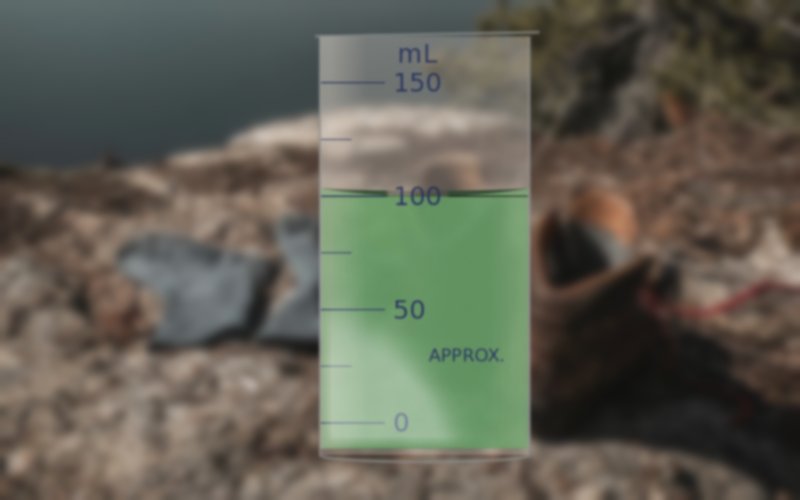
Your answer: mL 100
